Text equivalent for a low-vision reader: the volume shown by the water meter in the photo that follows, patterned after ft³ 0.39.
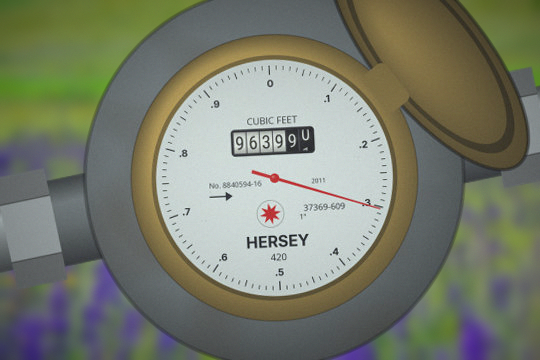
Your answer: ft³ 963990.30
